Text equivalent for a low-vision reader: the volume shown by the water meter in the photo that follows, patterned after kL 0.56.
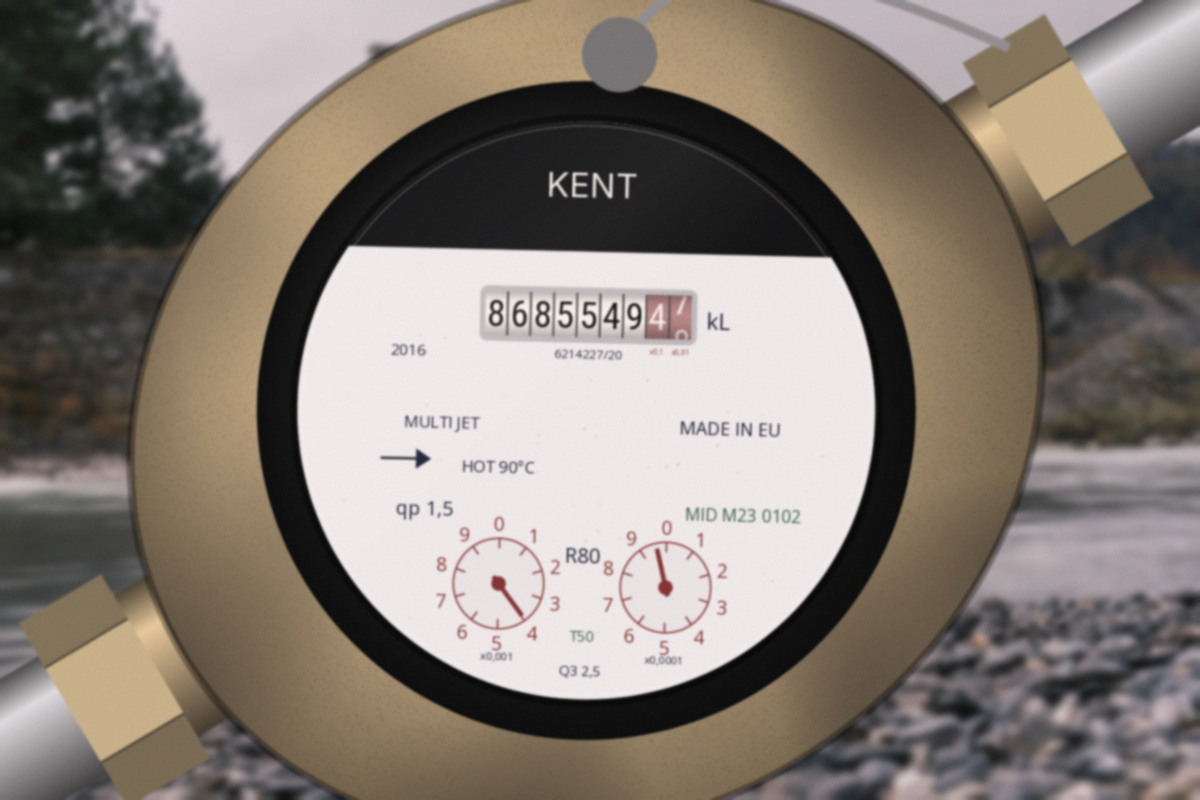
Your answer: kL 8685549.4739
